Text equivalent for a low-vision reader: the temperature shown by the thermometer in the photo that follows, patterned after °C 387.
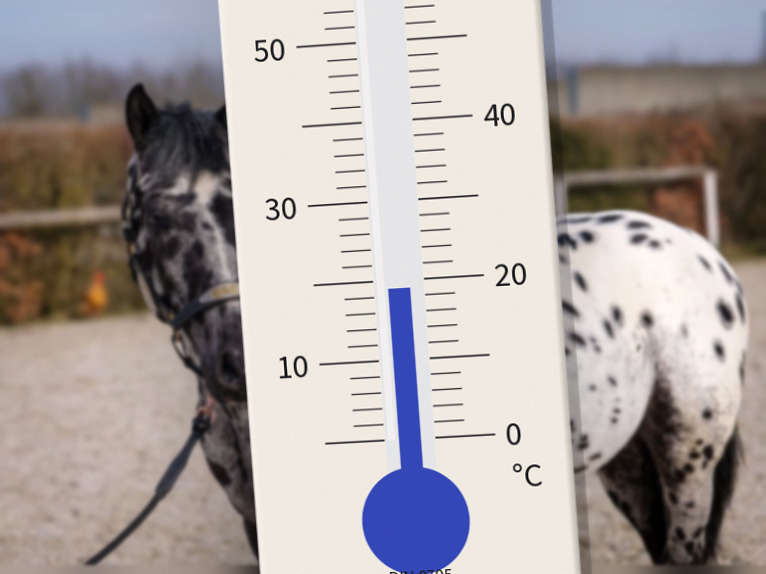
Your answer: °C 19
